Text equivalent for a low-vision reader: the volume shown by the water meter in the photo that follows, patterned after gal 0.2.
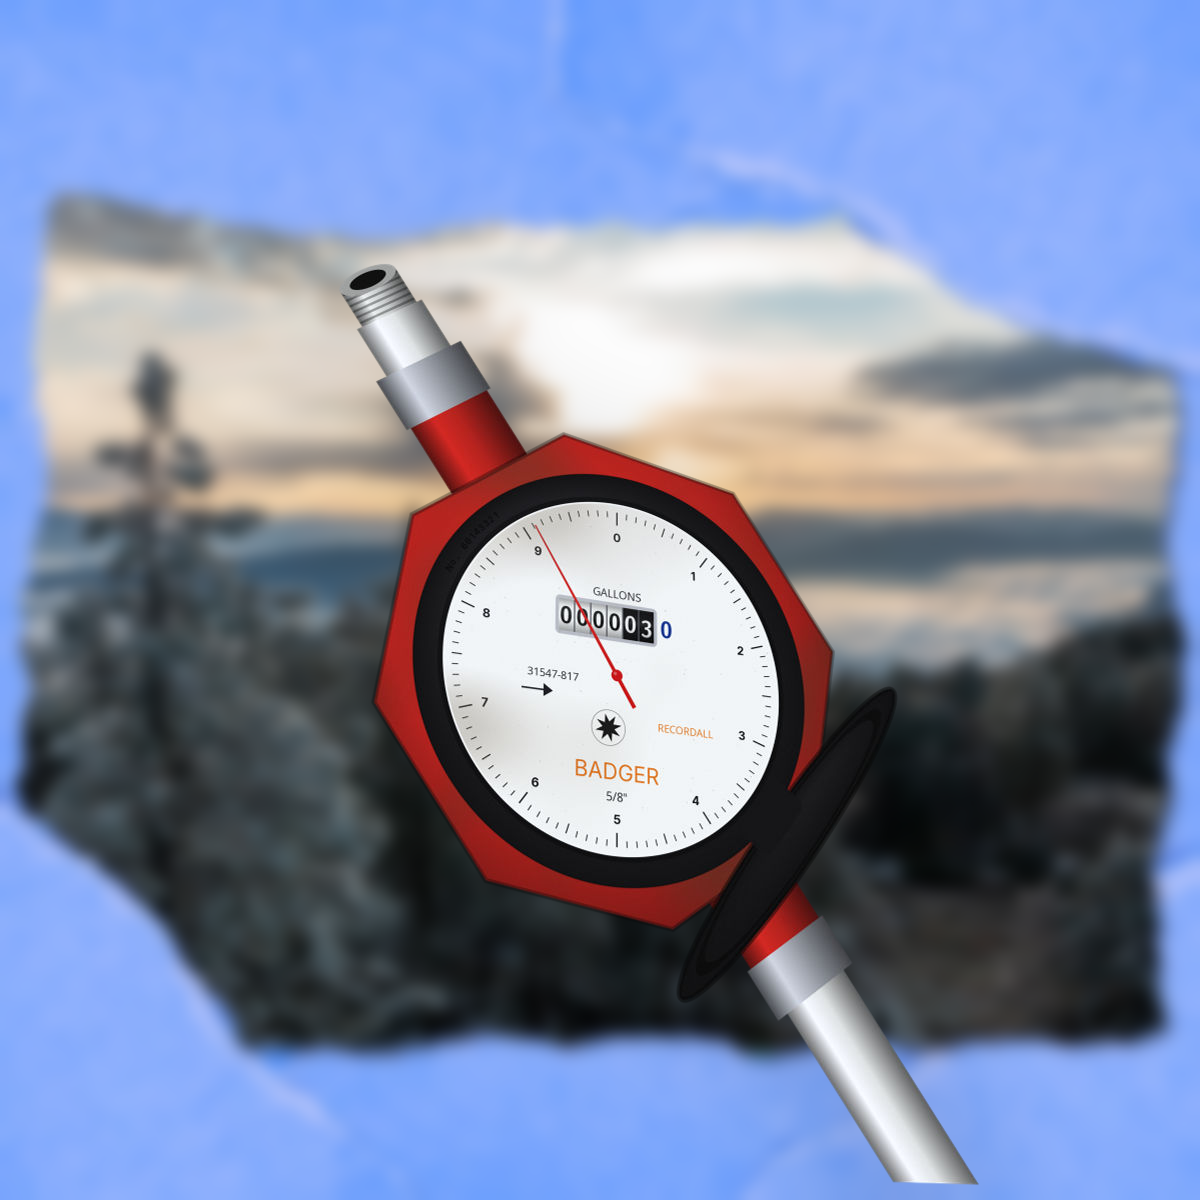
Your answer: gal 29.1
